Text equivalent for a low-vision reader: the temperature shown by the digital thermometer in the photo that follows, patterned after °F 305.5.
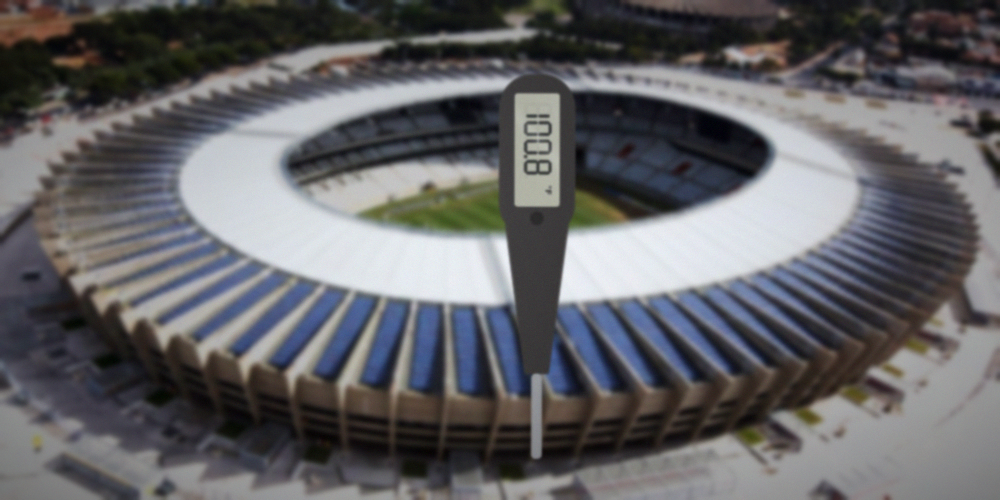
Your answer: °F 100.8
